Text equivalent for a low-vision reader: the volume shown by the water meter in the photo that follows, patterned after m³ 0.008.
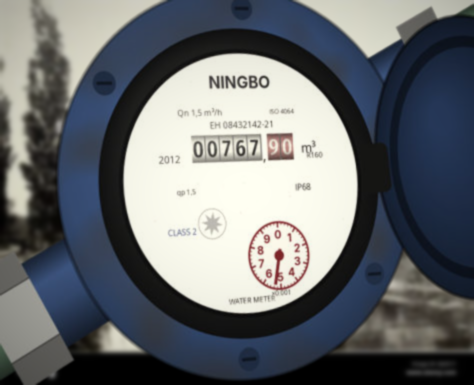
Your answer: m³ 767.905
